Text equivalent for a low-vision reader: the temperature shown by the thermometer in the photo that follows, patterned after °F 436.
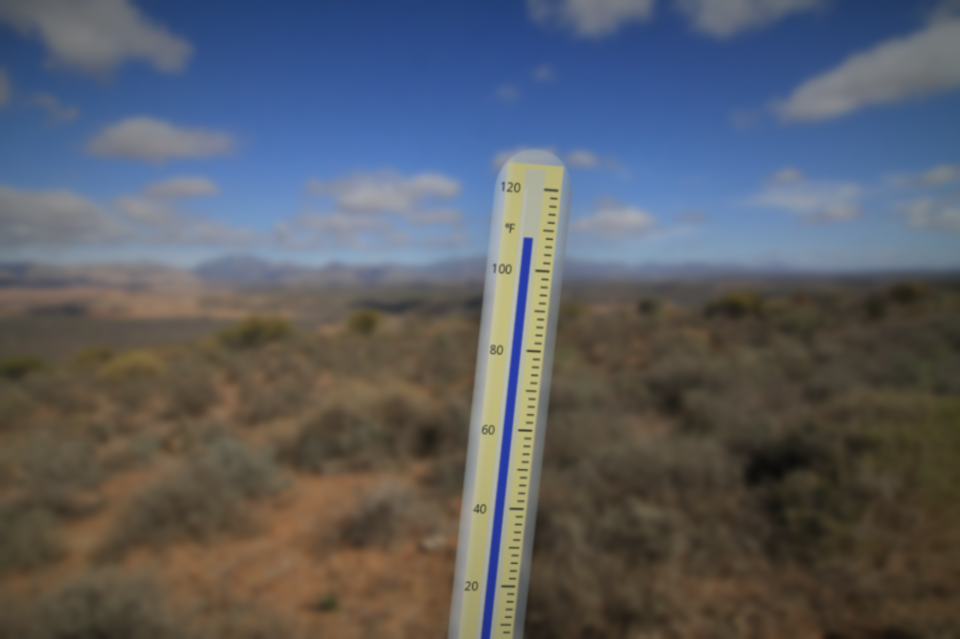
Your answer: °F 108
